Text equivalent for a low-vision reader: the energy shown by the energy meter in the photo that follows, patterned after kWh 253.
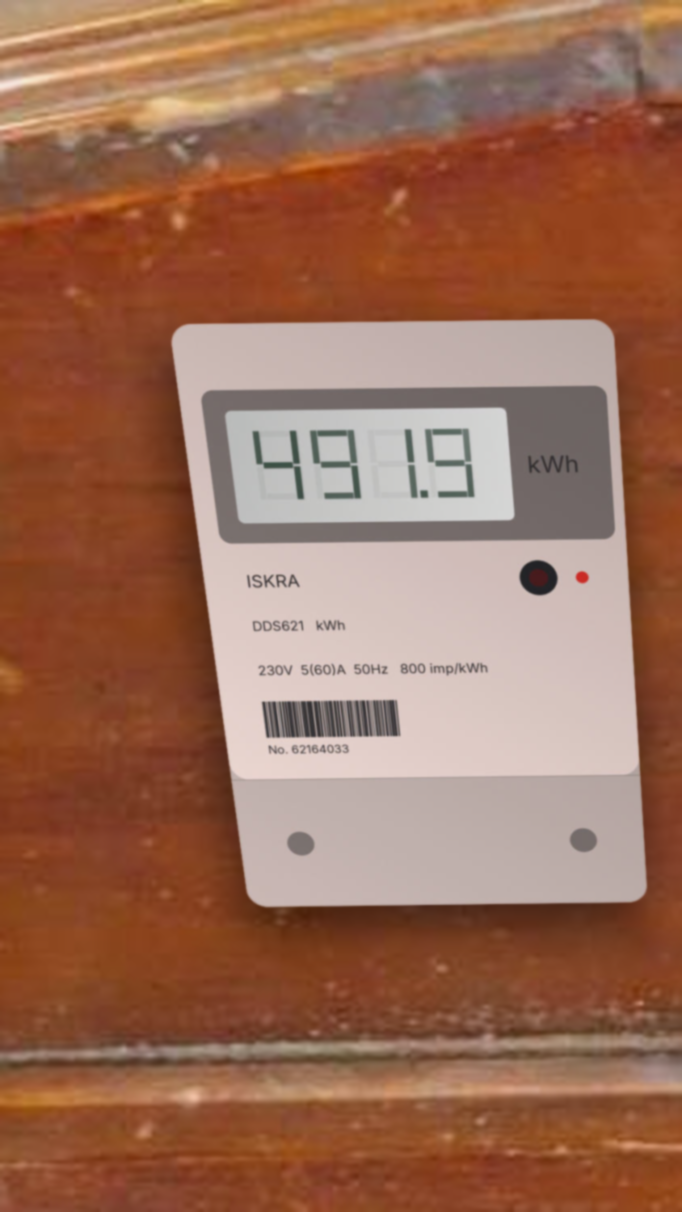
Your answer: kWh 491.9
